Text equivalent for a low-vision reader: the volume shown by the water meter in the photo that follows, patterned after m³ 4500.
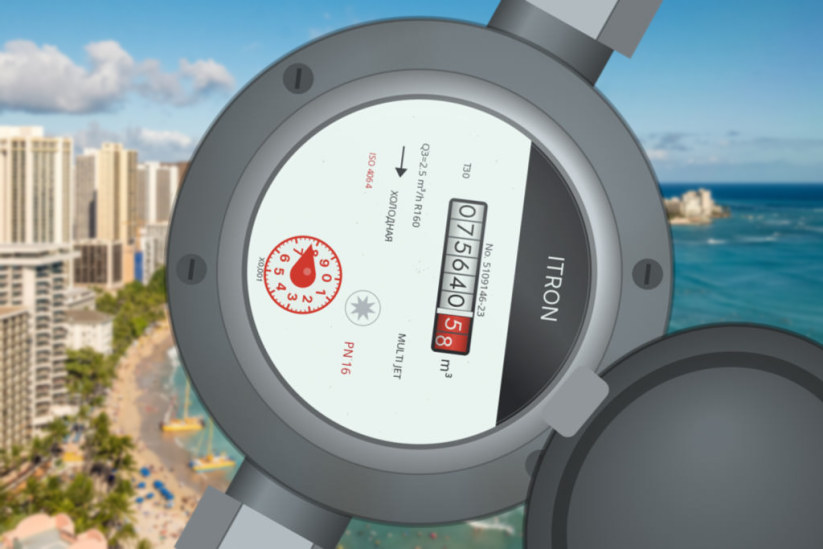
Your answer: m³ 75640.577
